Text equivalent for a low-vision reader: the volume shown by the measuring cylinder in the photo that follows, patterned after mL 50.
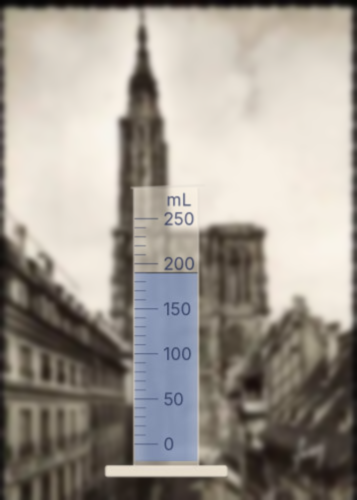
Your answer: mL 190
